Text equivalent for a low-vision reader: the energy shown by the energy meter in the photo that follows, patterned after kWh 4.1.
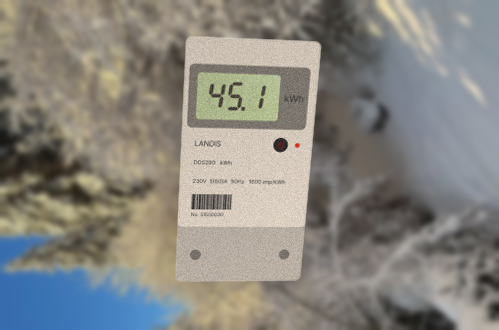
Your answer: kWh 45.1
